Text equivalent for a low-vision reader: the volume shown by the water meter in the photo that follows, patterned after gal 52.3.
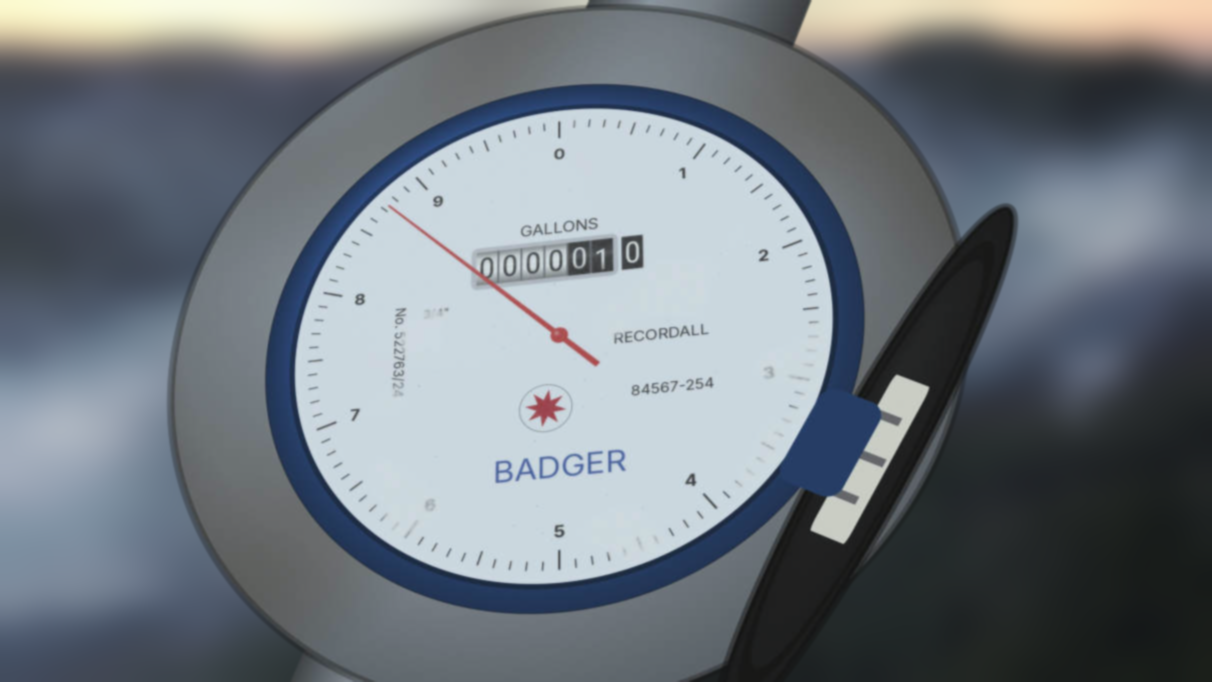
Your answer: gal 8.7
